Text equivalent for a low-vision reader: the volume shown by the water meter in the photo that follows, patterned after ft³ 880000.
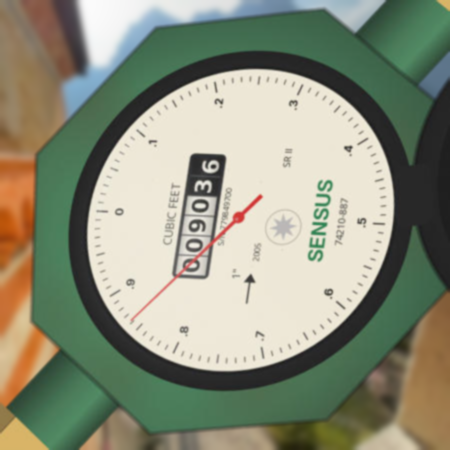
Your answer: ft³ 9035.86
